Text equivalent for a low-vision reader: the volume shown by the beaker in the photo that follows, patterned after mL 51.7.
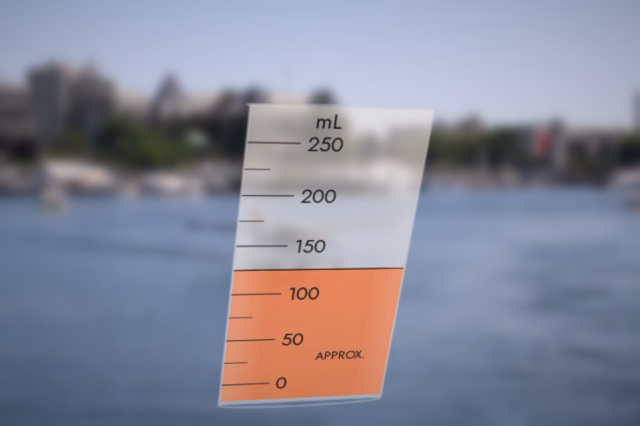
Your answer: mL 125
